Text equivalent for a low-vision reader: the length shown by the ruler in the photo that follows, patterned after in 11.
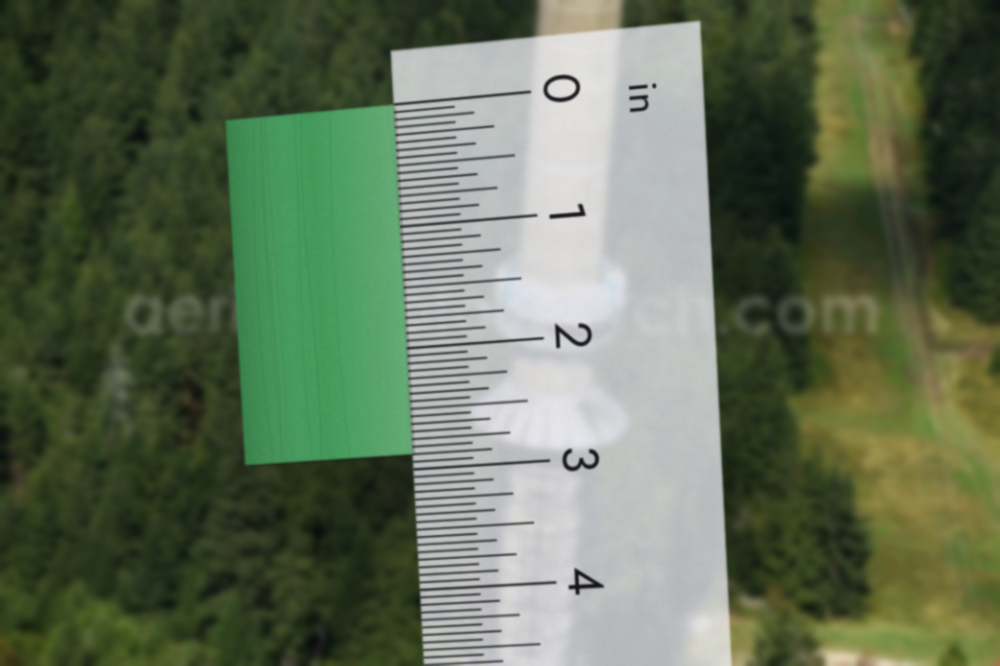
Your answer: in 2.875
